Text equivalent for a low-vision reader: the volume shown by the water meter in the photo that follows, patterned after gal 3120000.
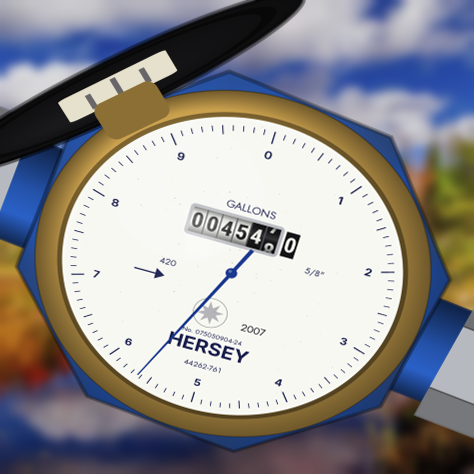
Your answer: gal 45475.6
